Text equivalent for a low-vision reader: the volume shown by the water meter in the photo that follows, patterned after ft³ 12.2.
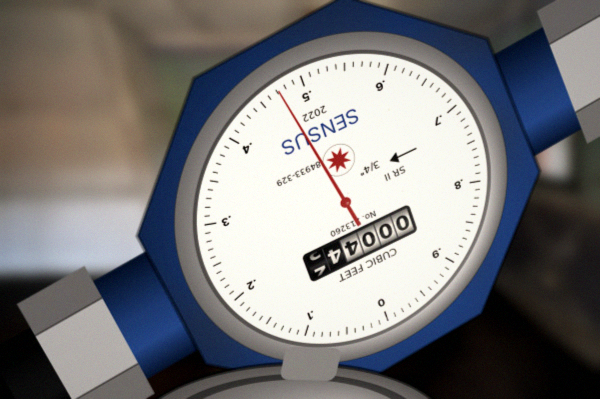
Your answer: ft³ 442.47
